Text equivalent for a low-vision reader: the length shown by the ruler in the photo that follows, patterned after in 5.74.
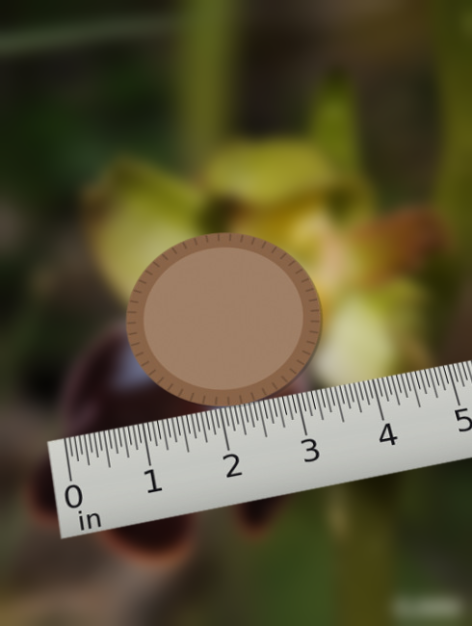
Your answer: in 2.5625
